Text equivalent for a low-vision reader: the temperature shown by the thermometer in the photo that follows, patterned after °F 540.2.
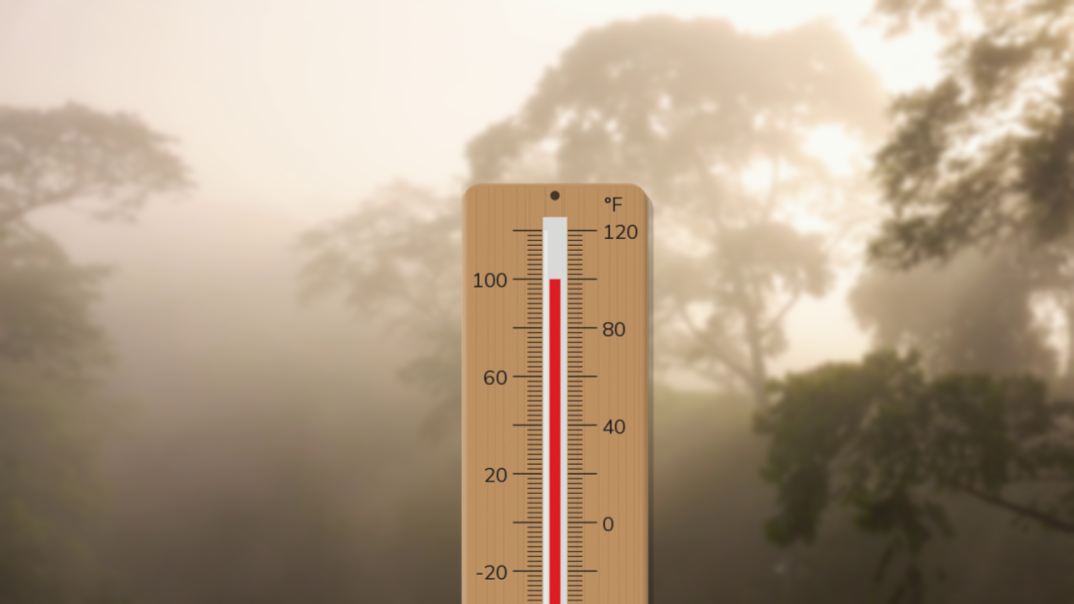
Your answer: °F 100
